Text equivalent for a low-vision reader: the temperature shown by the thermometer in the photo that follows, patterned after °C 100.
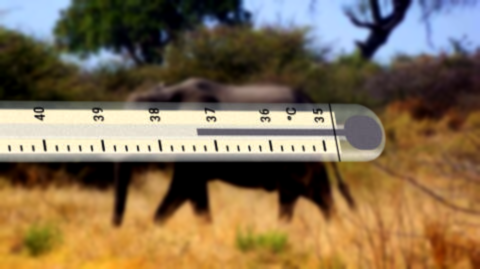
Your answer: °C 37.3
